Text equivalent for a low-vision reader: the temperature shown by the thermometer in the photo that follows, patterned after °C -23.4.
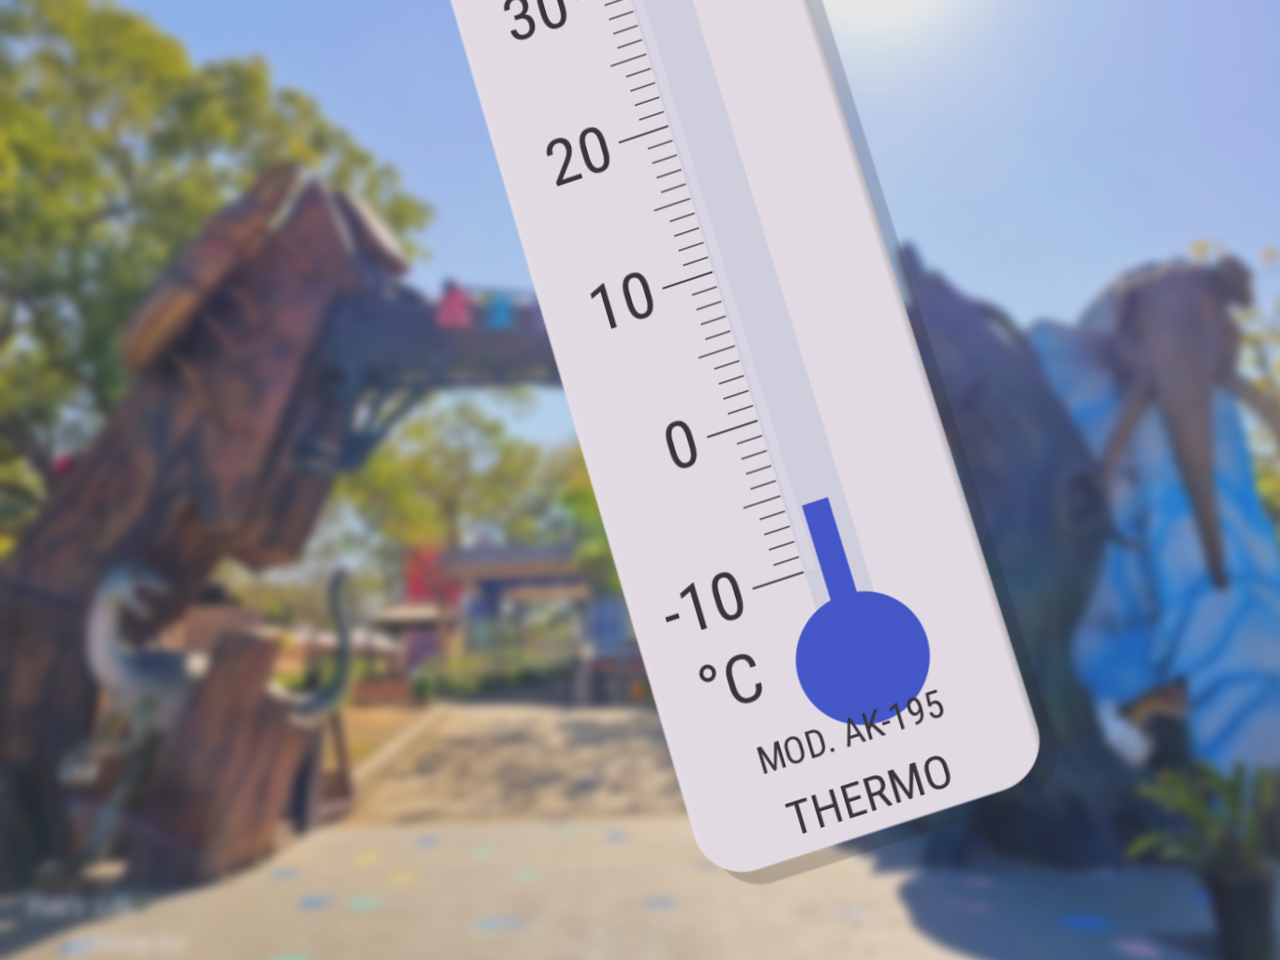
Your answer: °C -6
